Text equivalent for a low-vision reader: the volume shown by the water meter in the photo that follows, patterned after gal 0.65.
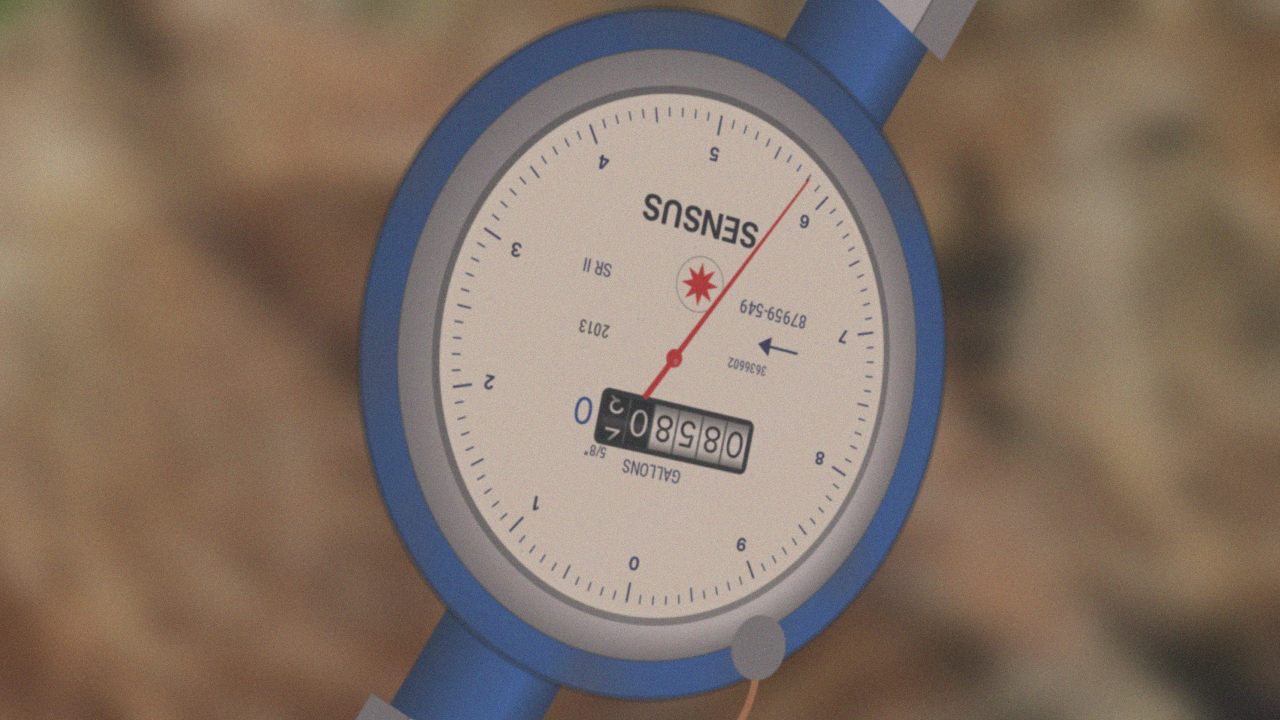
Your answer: gal 858025.8
